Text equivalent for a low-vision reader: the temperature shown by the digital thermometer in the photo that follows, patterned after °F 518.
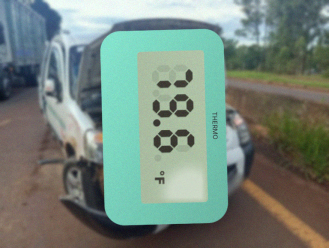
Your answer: °F 79.6
